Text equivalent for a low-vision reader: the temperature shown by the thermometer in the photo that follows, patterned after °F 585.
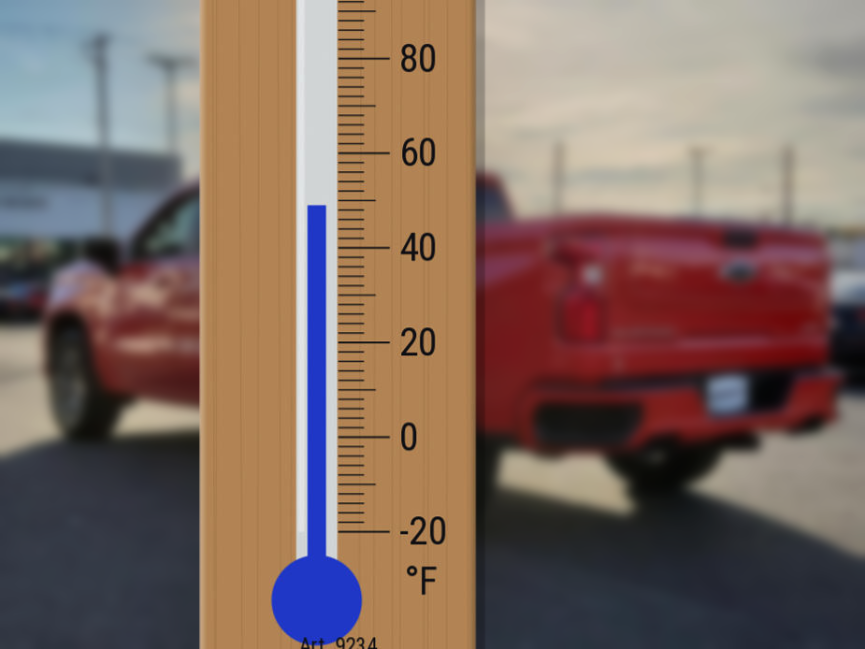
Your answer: °F 49
